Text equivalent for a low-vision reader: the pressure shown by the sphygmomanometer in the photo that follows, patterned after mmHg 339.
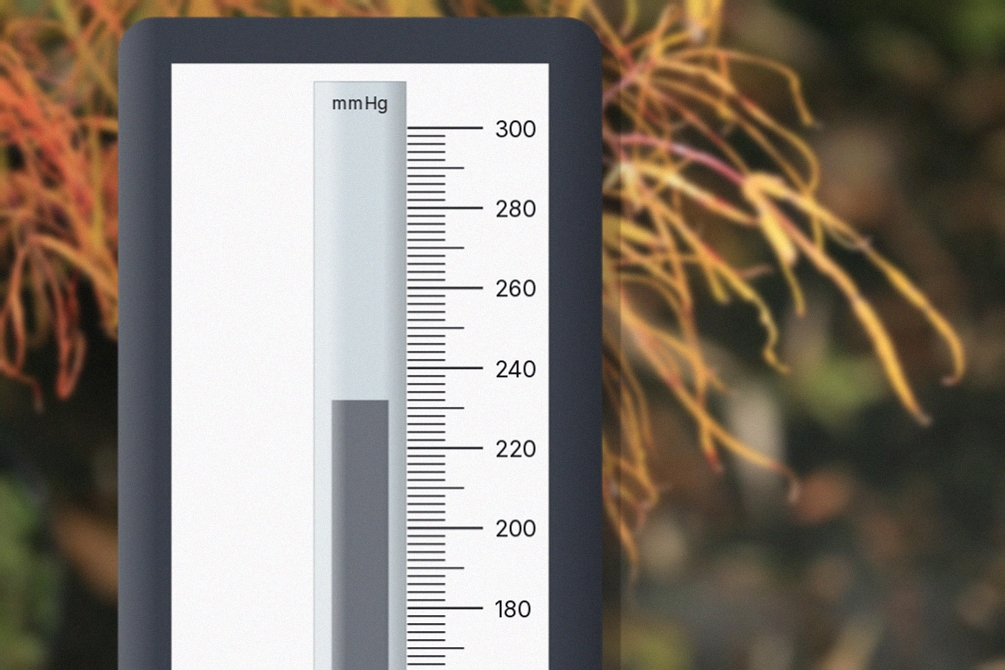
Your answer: mmHg 232
